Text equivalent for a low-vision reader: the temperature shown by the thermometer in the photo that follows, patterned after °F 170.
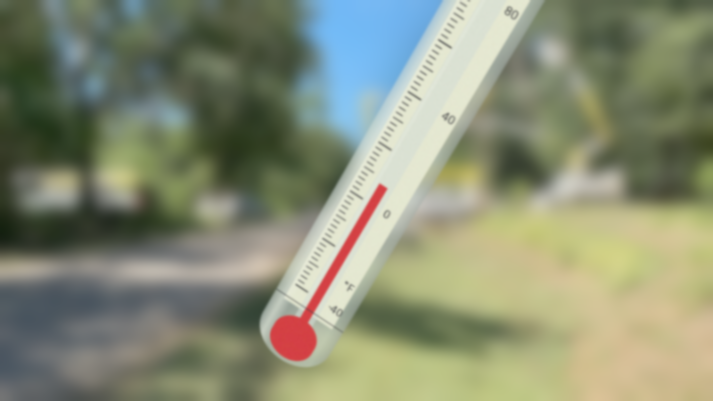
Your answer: °F 8
